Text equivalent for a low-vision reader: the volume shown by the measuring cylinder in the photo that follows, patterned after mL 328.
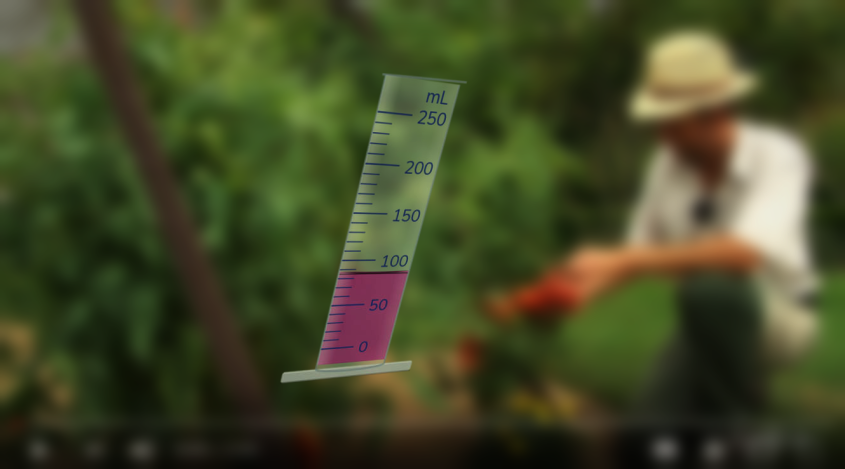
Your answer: mL 85
